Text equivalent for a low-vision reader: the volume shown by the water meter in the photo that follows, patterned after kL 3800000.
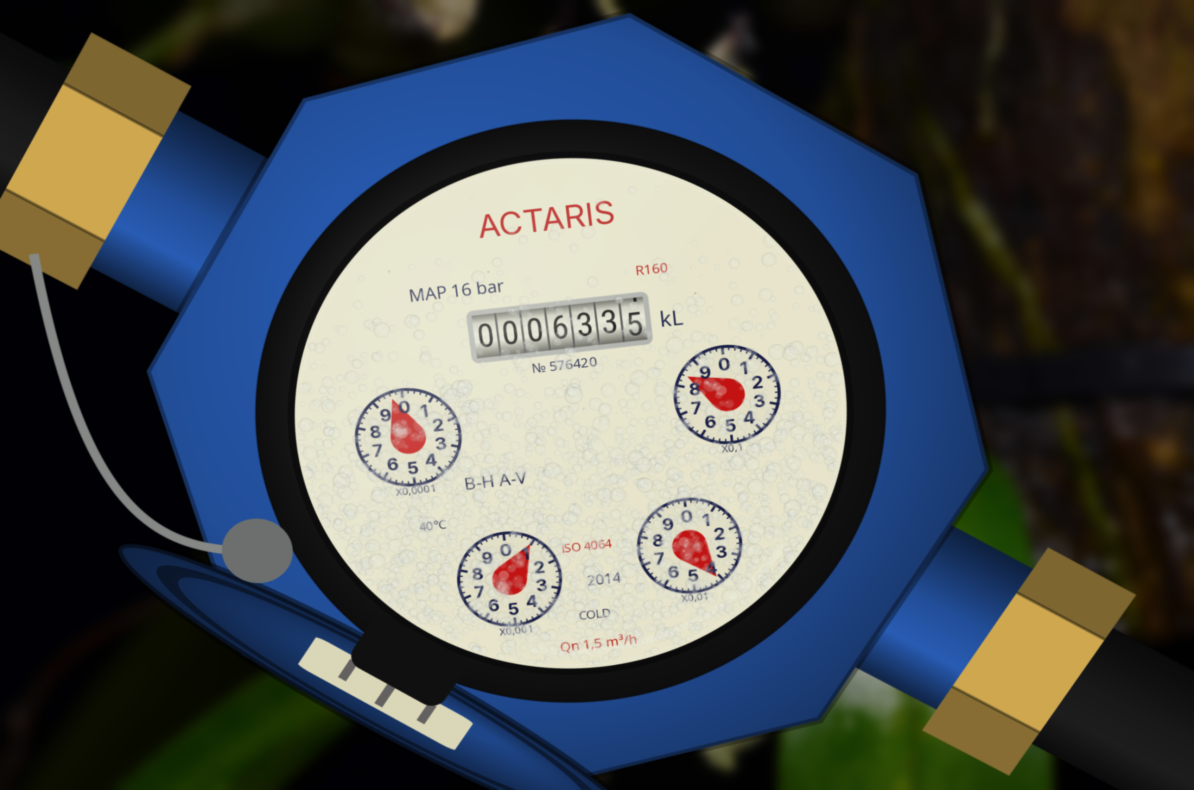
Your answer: kL 6334.8409
